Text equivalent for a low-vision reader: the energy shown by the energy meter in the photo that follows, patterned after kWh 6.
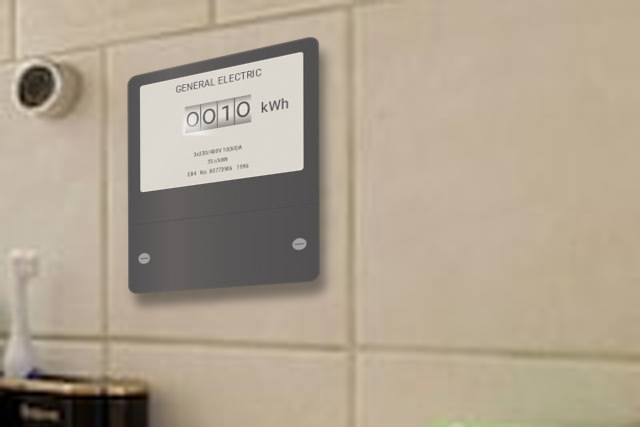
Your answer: kWh 10
